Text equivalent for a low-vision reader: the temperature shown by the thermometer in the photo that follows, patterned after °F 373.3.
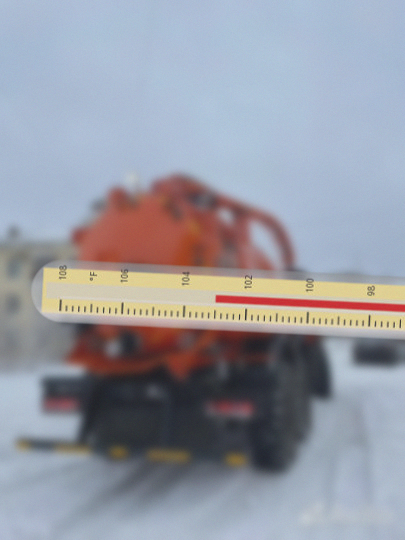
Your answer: °F 103
